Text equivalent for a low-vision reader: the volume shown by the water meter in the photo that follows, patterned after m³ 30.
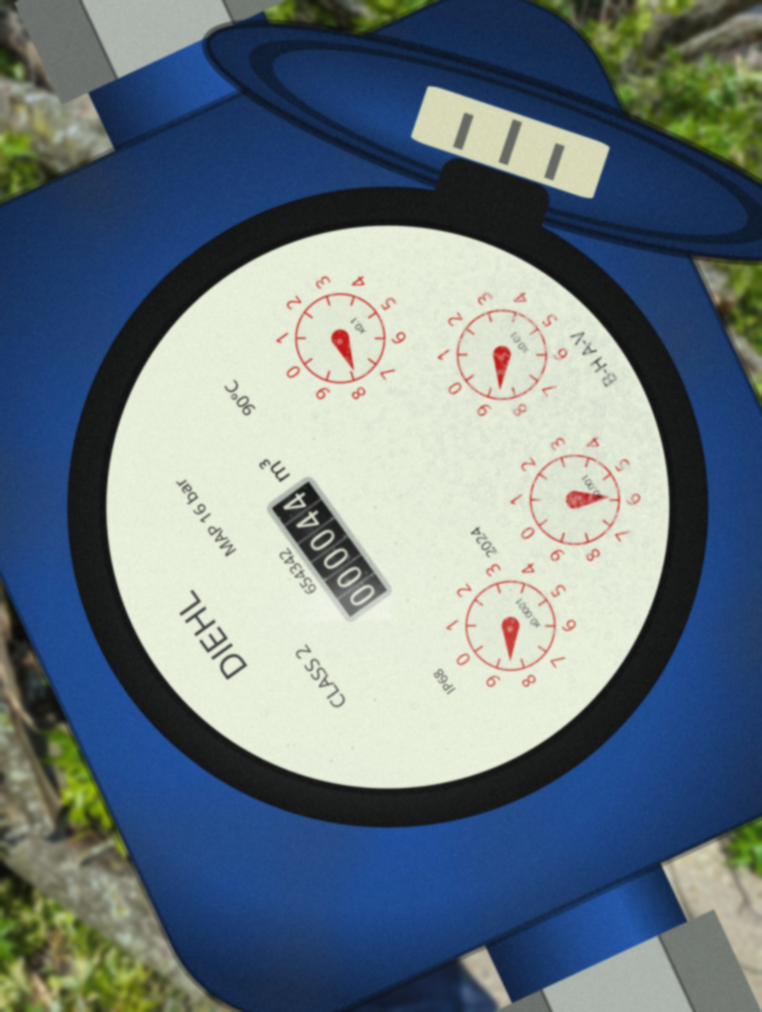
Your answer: m³ 44.7858
